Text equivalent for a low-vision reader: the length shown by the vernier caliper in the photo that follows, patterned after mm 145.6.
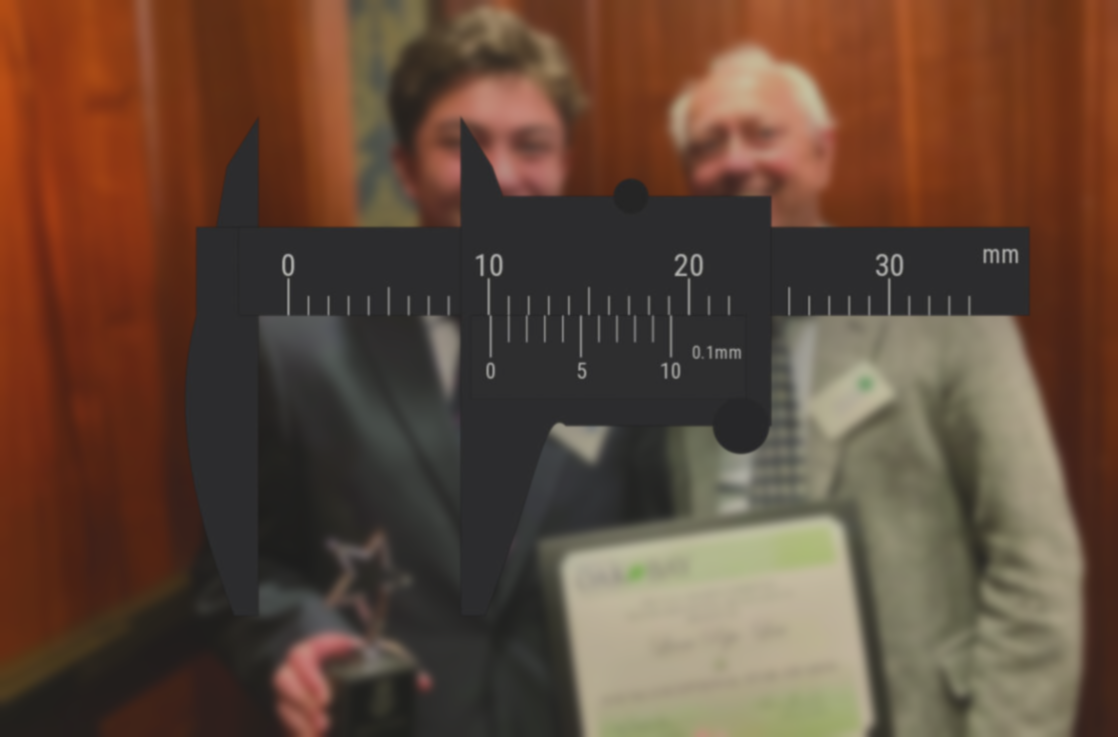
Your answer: mm 10.1
